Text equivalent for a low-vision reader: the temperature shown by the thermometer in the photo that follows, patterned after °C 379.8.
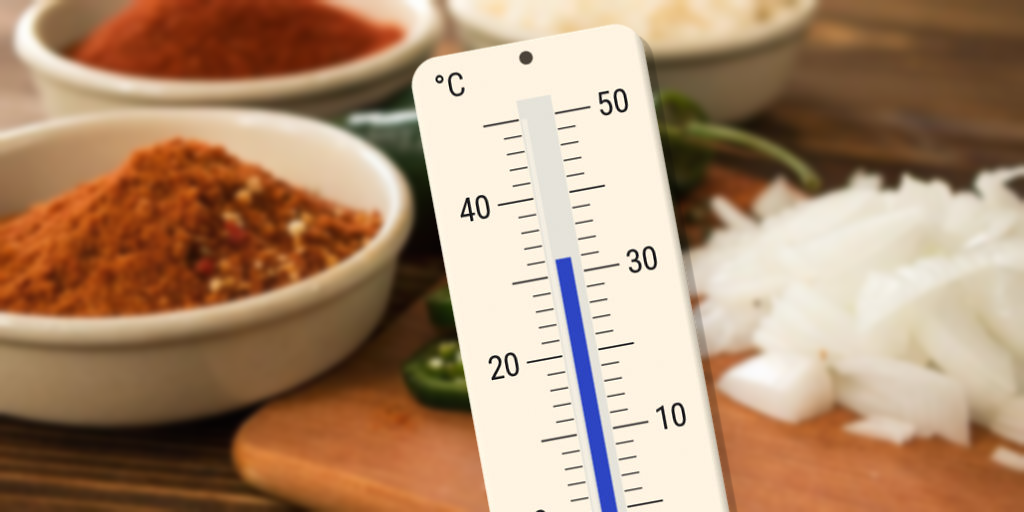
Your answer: °C 32
